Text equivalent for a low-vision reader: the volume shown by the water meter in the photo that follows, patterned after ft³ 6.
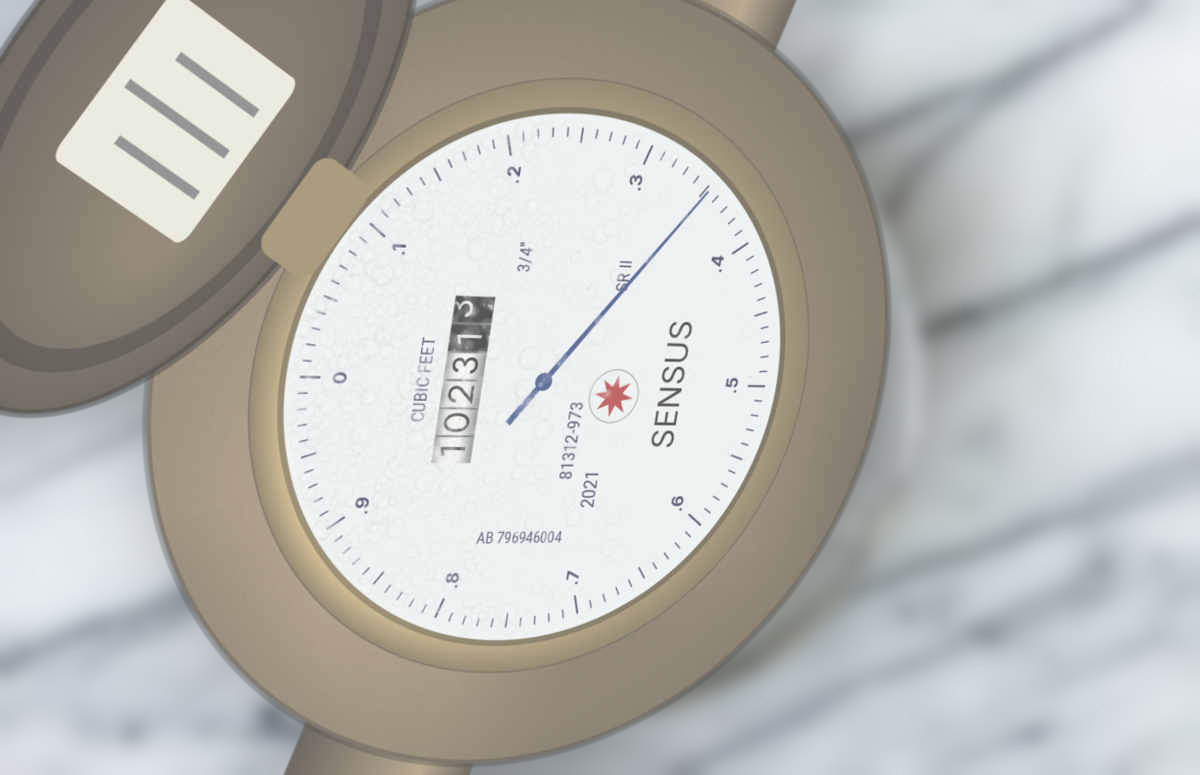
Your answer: ft³ 102313.35
